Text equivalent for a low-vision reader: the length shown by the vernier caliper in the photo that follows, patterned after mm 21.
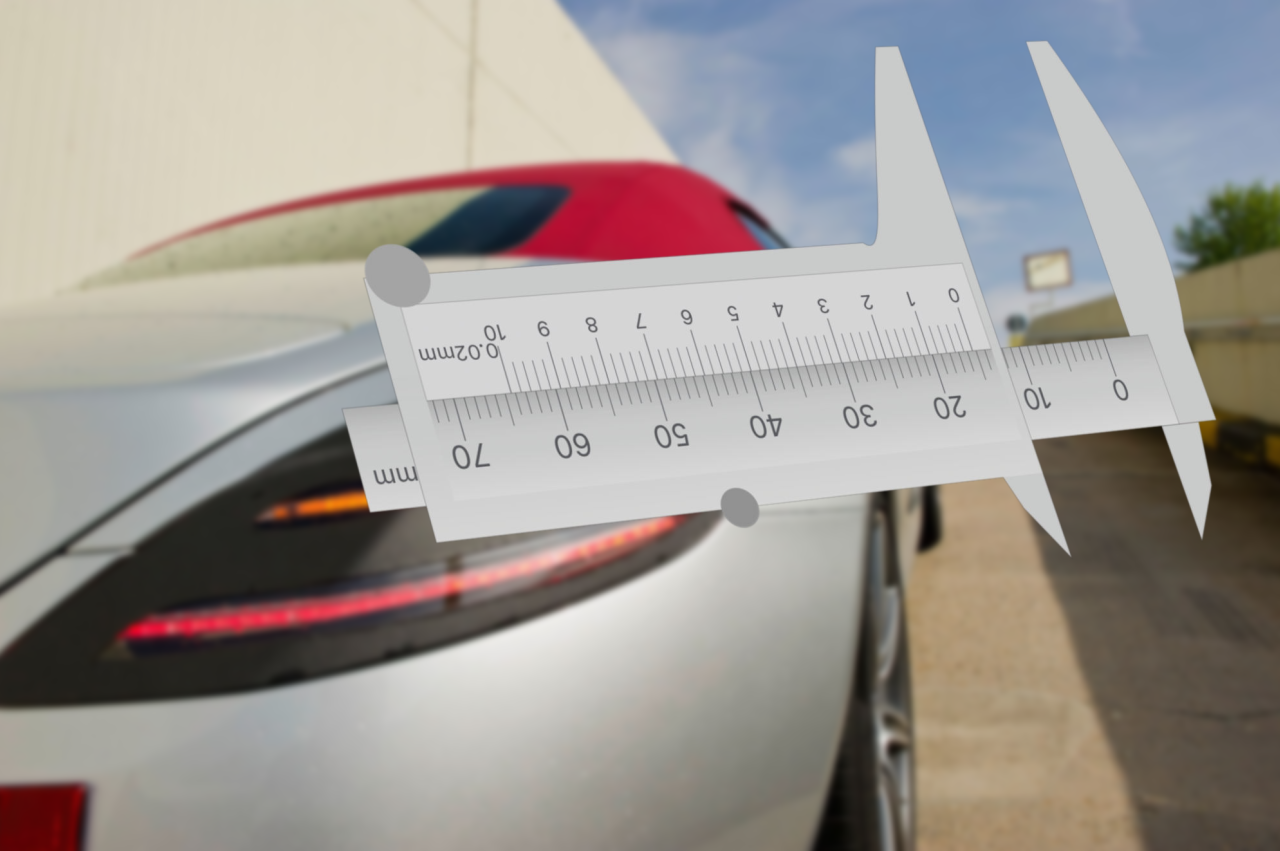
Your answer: mm 15.4
